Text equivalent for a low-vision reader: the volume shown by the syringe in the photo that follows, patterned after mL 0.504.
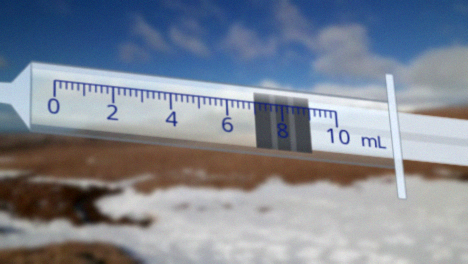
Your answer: mL 7
